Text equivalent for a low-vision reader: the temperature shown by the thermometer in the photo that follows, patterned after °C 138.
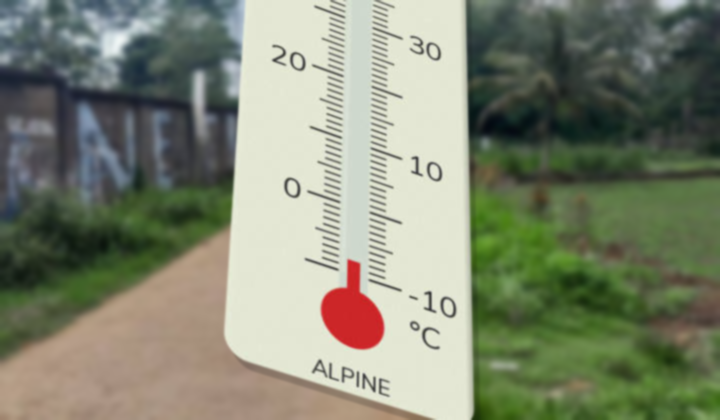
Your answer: °C -8
